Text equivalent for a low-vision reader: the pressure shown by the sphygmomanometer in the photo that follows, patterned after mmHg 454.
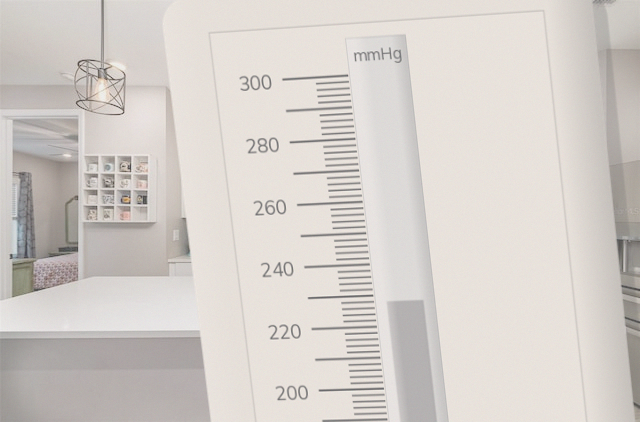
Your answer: mmHg 228
